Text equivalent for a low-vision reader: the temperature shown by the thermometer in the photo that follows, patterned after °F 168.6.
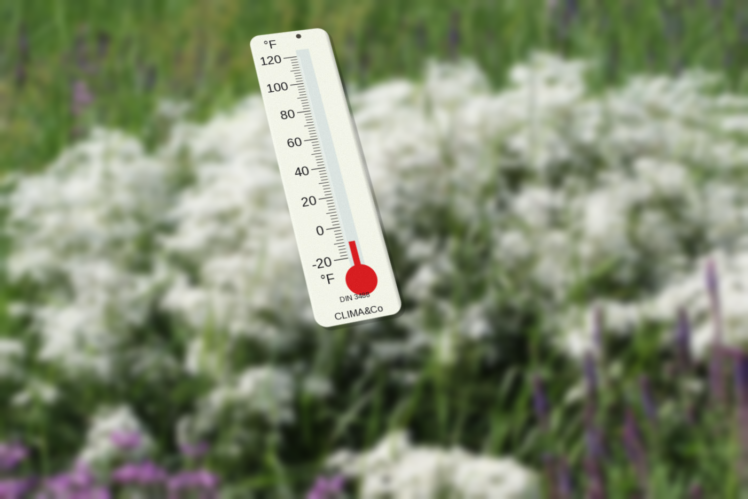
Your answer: °F -10
